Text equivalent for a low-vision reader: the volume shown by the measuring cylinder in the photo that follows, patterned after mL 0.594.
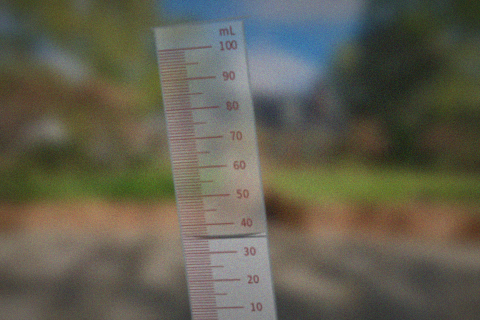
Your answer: mL 35
